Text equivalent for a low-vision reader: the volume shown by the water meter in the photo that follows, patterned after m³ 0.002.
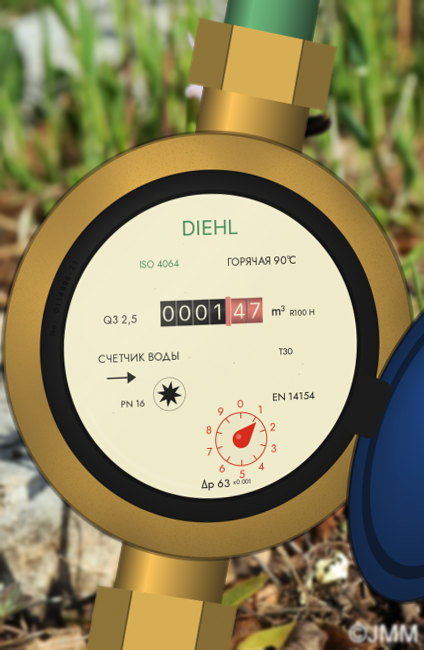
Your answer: m³ 1.471
